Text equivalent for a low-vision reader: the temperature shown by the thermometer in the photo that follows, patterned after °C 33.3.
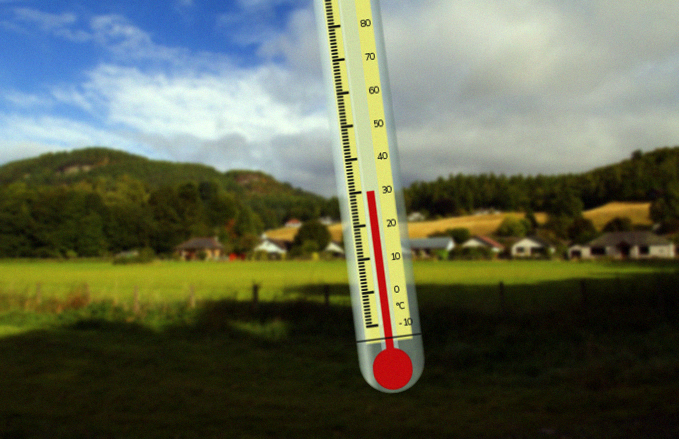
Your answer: °C 30
